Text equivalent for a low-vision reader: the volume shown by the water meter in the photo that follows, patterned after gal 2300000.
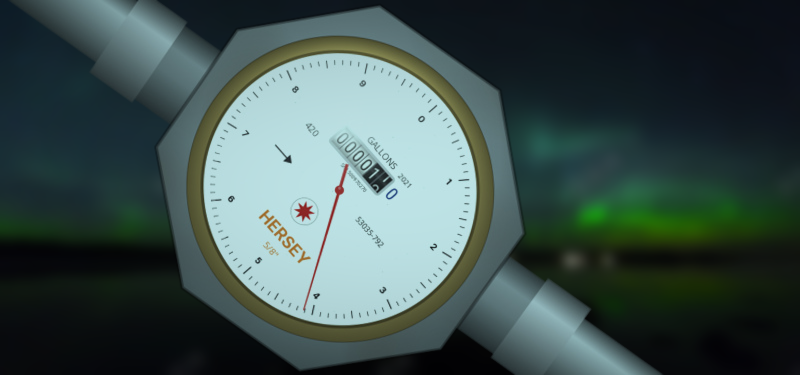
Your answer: gal 114.1
